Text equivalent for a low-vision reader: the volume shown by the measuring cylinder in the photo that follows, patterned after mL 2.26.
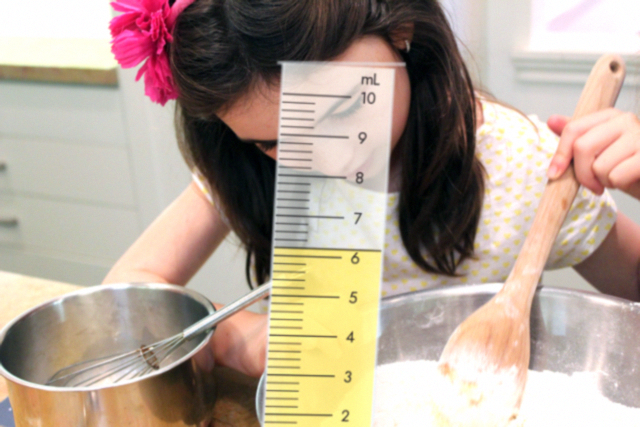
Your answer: mL 6.2
